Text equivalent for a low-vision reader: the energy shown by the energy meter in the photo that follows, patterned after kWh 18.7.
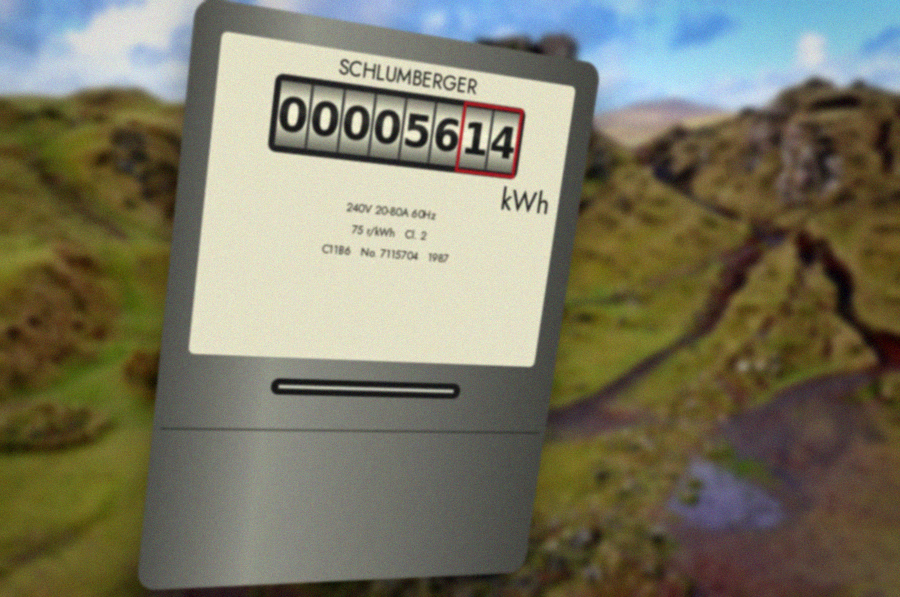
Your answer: kWh 56.14
